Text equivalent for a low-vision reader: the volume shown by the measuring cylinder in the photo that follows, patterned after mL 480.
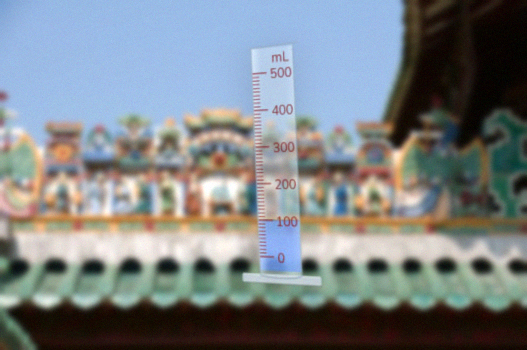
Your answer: mL 100
